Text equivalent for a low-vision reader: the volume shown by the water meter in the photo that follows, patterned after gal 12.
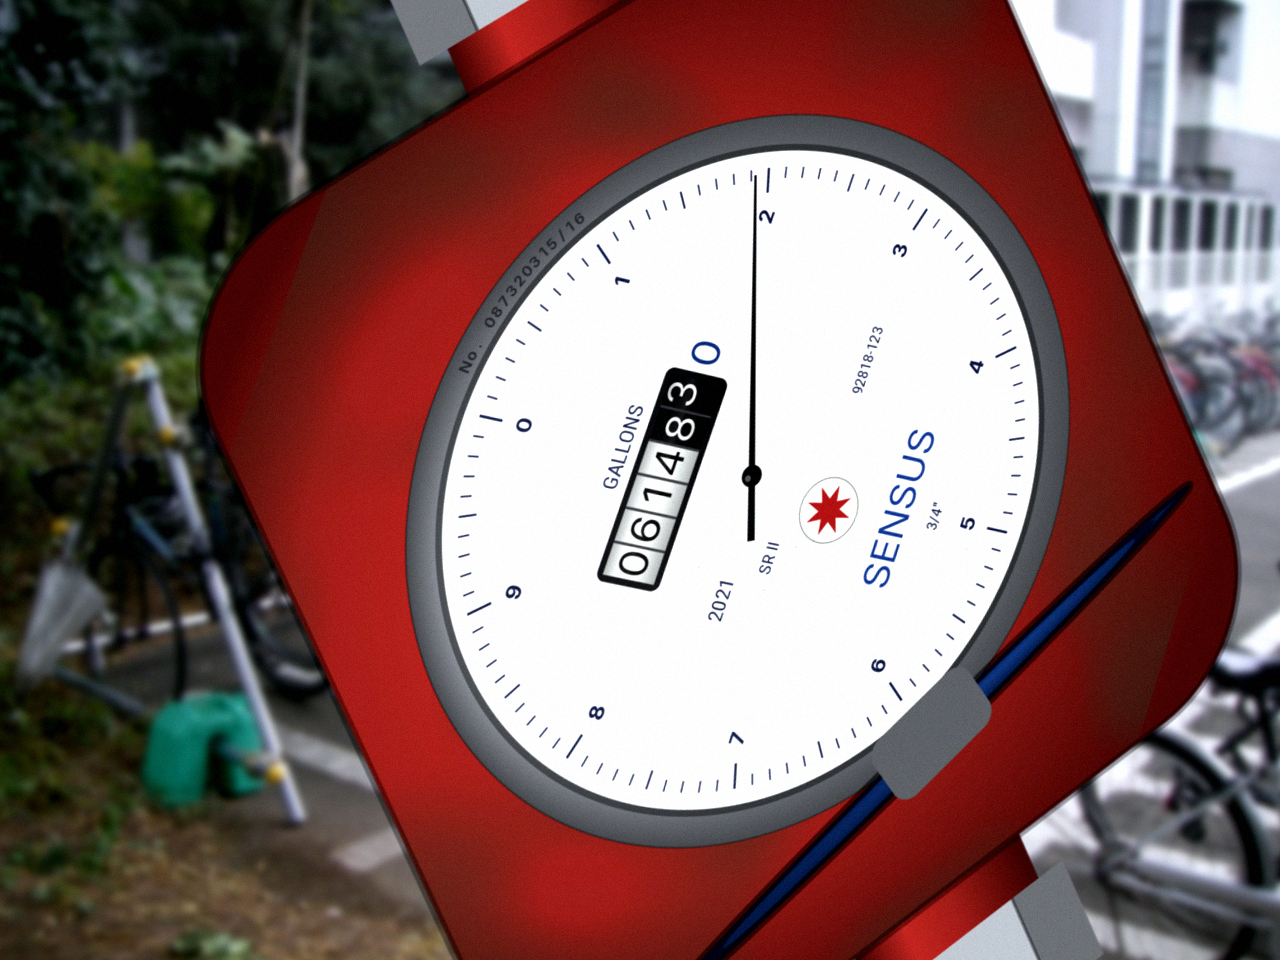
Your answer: gal 614831.9
